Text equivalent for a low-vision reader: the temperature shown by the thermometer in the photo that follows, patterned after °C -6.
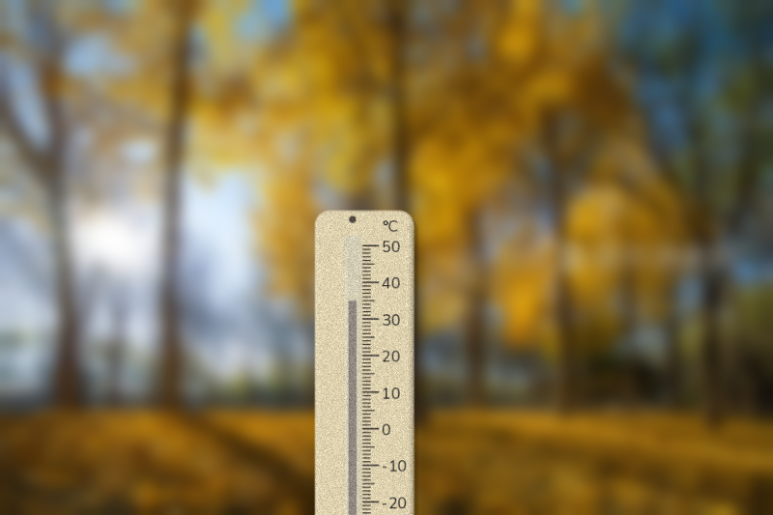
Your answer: °C 35
